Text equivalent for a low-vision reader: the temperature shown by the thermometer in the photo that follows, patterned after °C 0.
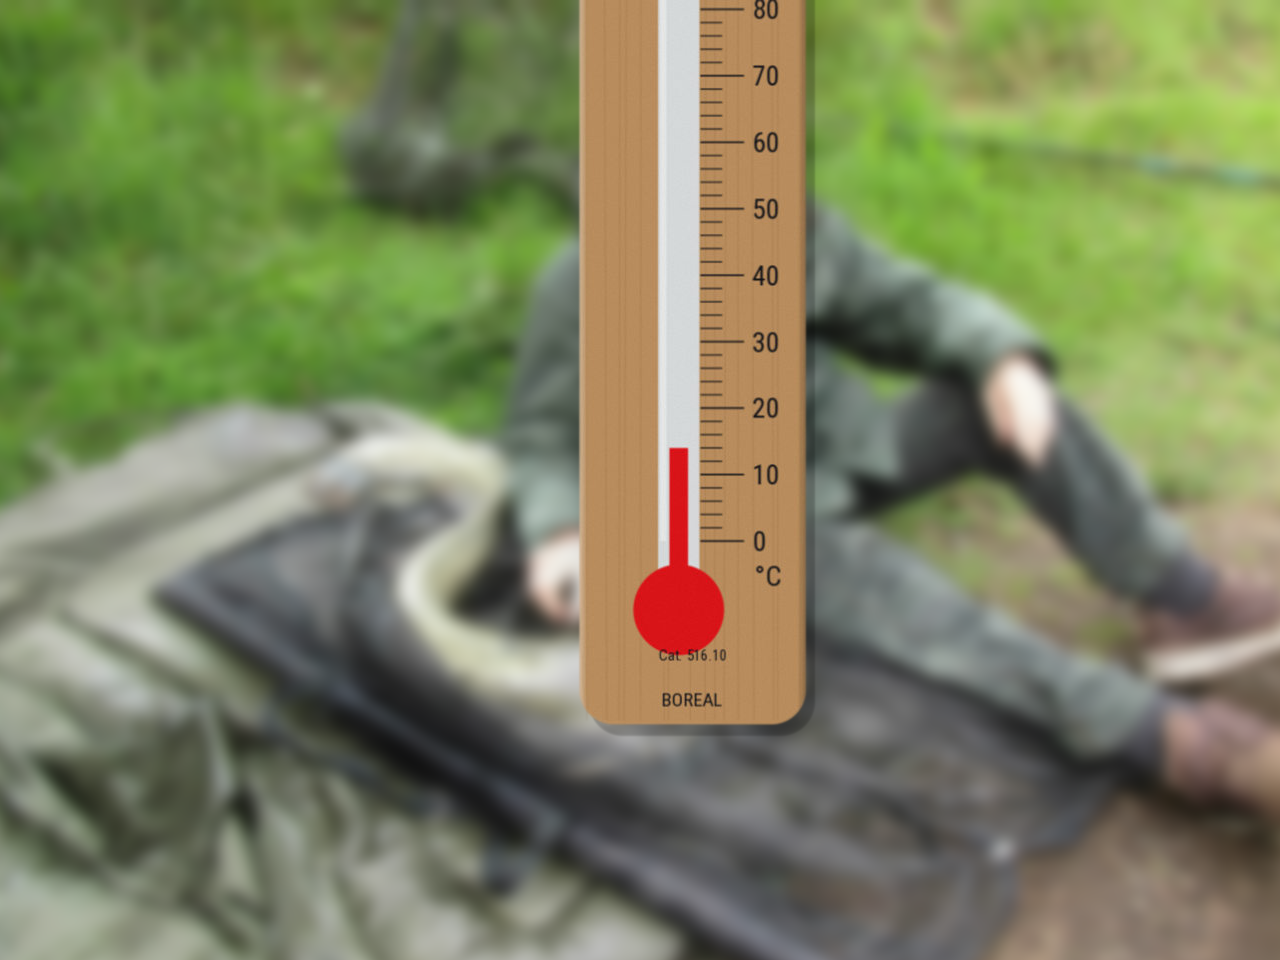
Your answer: °C 14
